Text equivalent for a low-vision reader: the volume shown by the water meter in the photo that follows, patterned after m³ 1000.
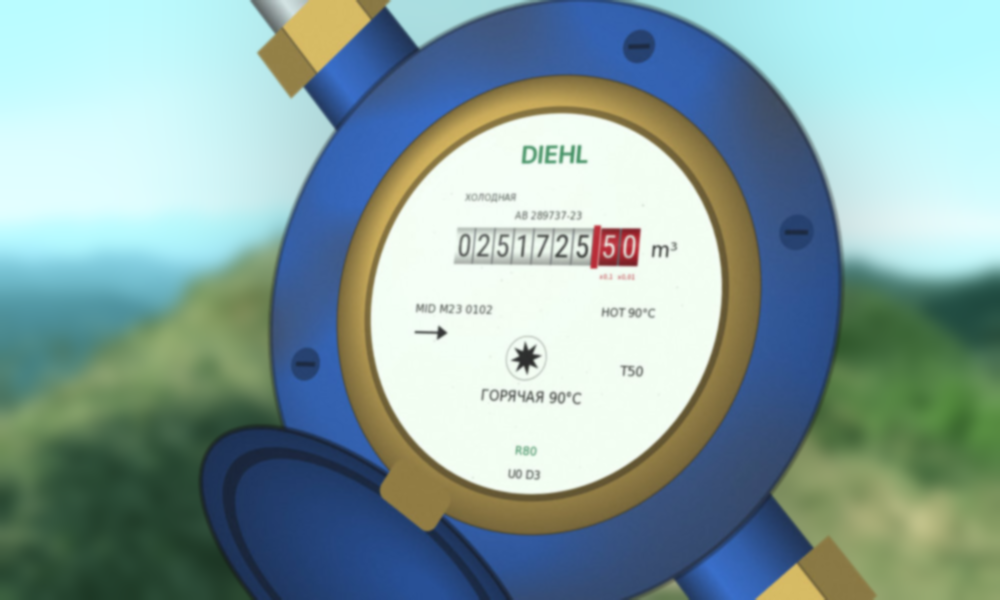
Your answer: m³ 251725.50
